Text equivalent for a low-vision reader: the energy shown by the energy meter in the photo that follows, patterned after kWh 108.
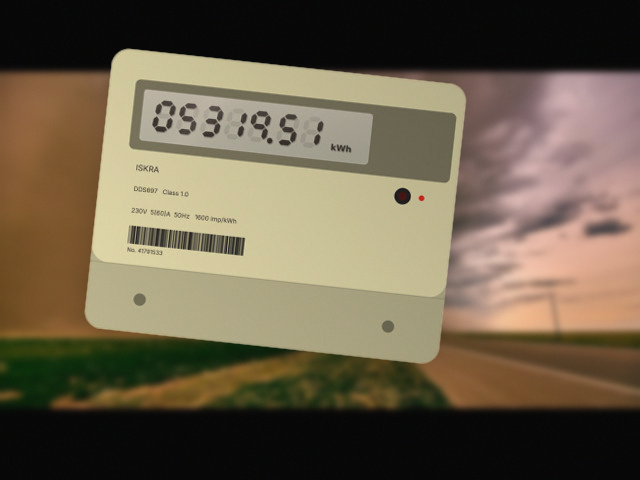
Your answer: kWh 5319.51
